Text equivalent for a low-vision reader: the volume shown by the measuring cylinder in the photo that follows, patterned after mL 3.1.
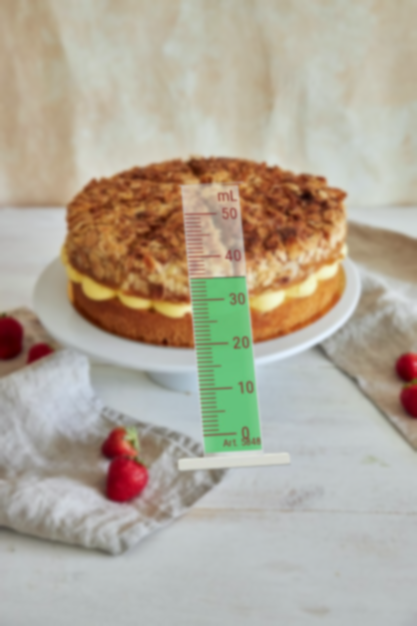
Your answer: mL 35
